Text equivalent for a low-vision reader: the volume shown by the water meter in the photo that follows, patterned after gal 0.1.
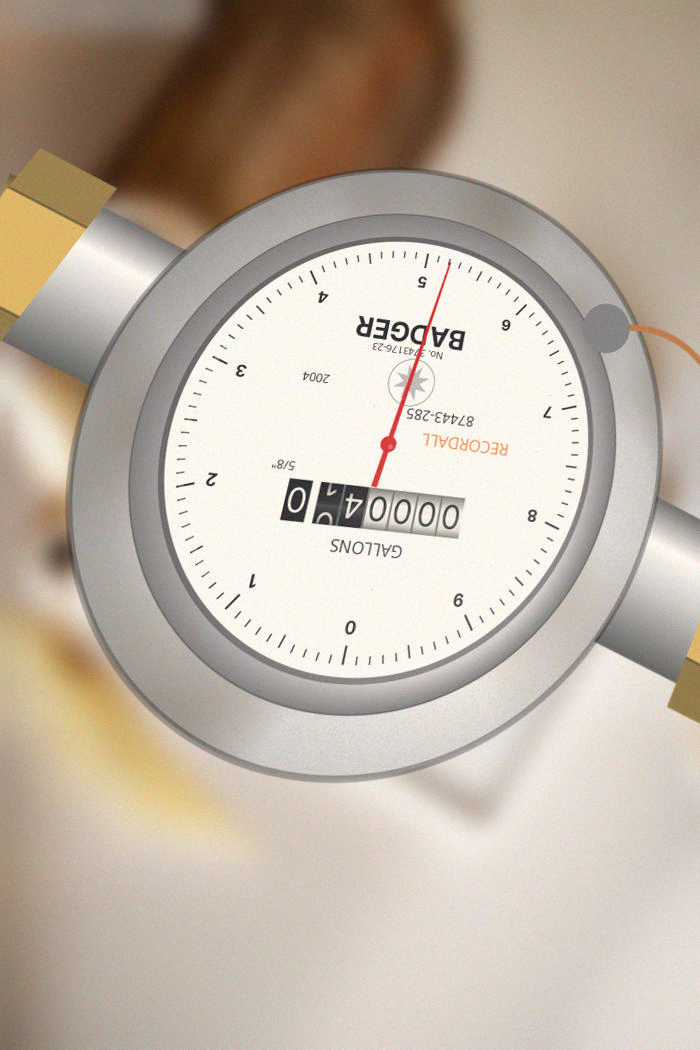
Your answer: gal 405.2
